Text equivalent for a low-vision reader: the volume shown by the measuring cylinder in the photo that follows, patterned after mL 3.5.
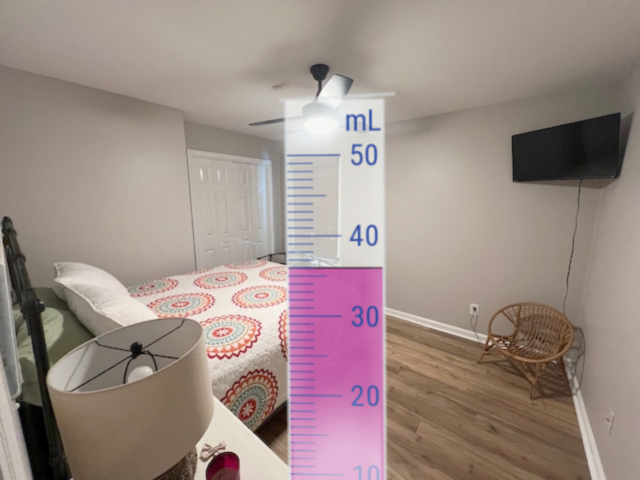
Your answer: mL 36
